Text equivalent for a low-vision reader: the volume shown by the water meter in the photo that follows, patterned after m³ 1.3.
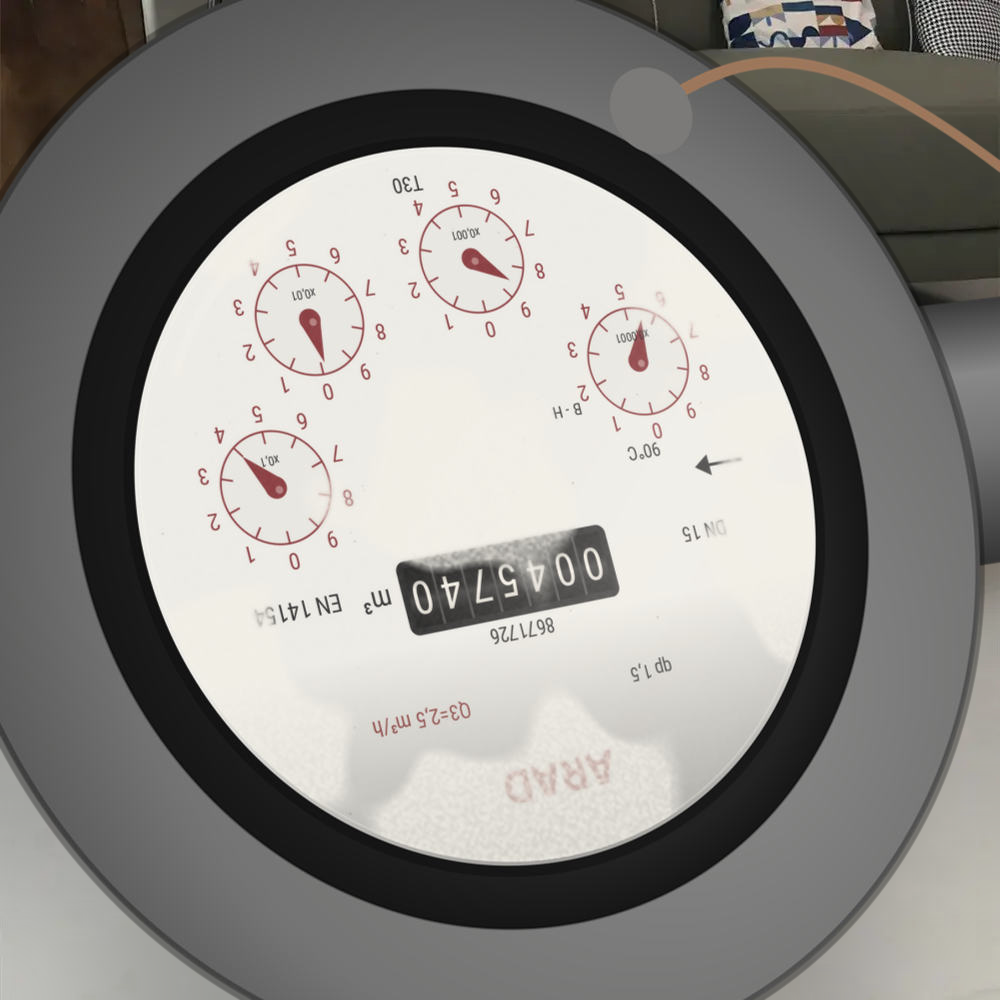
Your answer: m³ 45740.3985
